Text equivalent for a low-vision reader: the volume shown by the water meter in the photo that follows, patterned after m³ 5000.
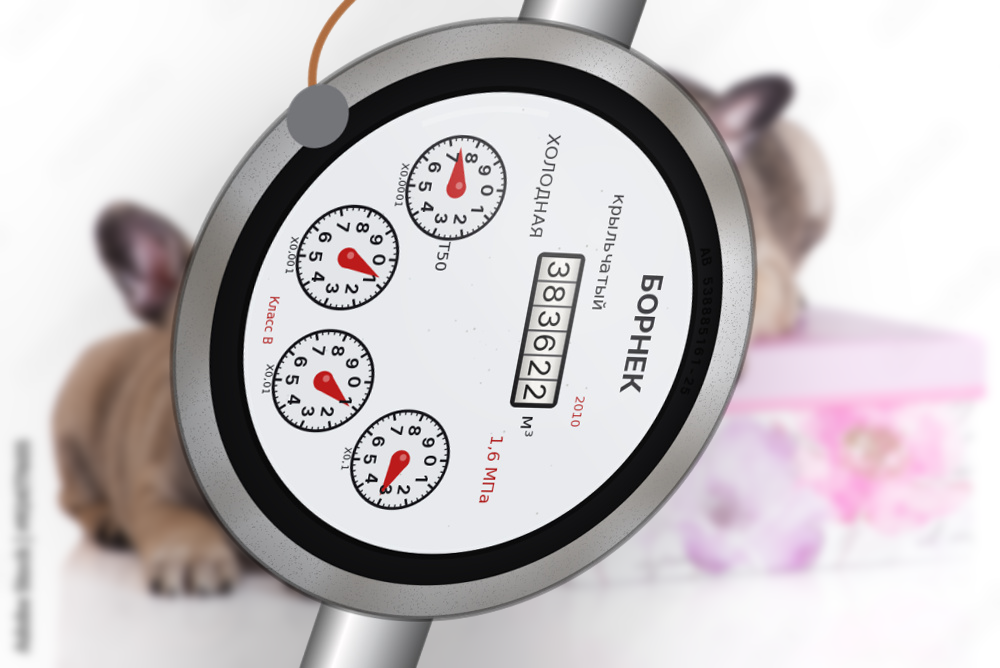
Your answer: m³ 383622.3107
